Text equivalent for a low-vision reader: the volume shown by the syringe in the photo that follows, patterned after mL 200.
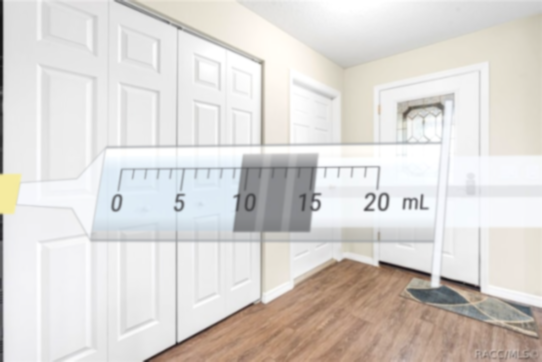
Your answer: mL 9.5
